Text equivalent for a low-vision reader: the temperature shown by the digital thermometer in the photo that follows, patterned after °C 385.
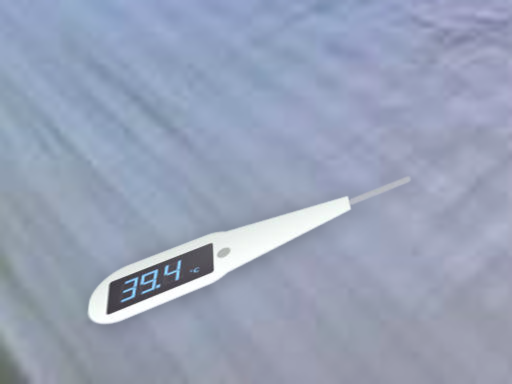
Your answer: °C 39.4
